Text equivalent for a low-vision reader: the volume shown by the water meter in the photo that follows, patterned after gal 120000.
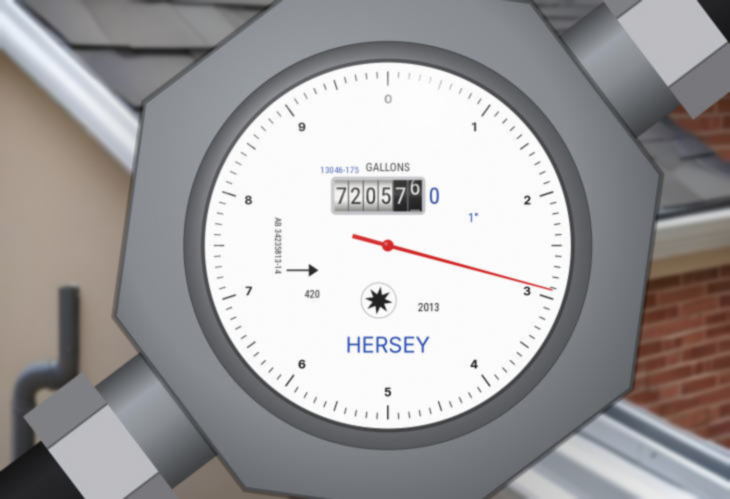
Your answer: gal 7205762.9
